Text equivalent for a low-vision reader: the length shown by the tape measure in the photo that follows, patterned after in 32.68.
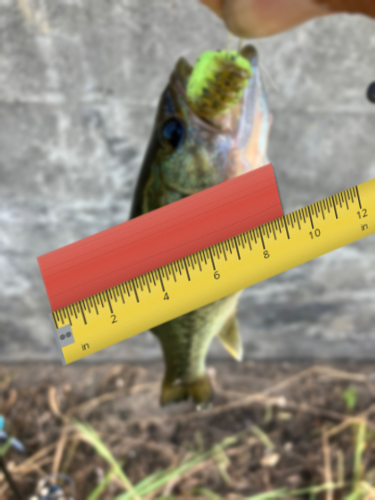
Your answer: in 9
